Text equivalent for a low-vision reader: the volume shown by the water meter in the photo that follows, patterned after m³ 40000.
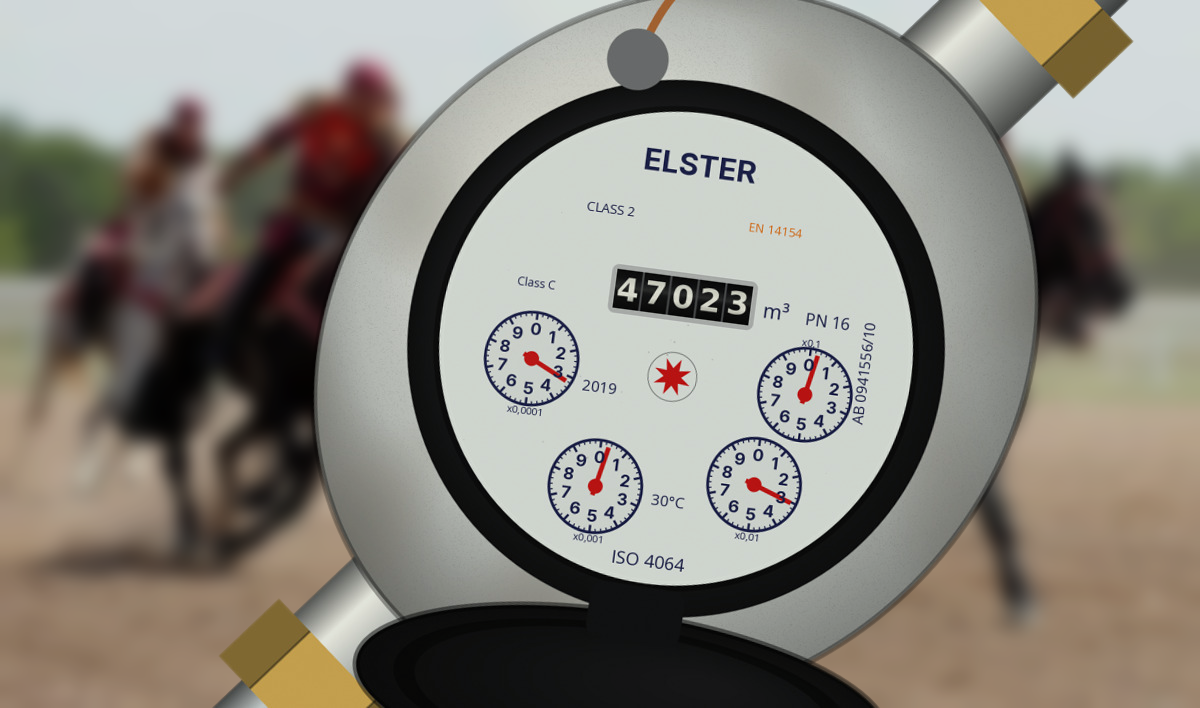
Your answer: m³ 47023.0303
